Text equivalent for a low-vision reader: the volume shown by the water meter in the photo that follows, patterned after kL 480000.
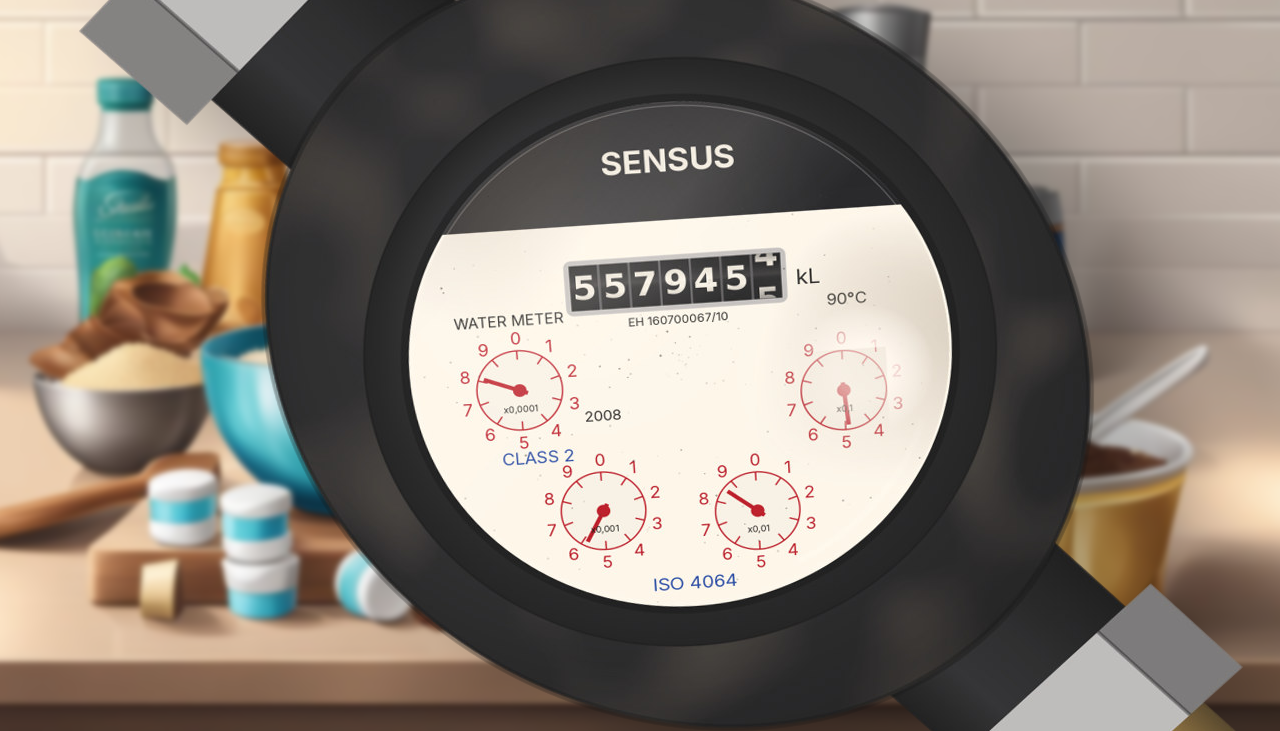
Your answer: kL 5579454.4858
